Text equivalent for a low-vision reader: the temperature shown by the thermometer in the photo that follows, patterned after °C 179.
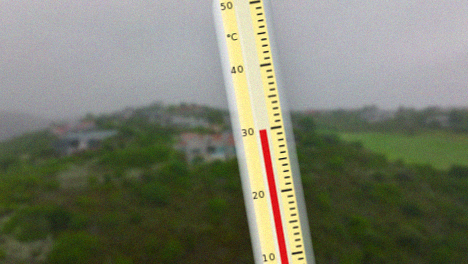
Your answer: °C 30
